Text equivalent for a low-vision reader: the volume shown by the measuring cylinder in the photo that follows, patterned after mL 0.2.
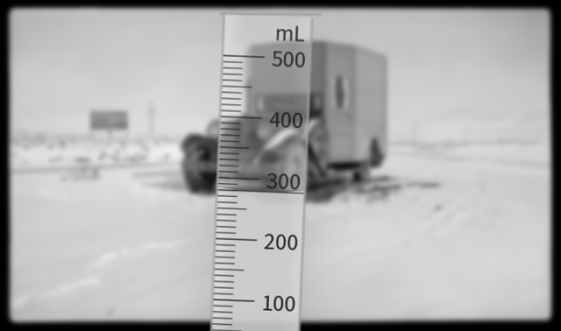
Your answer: mL 280
